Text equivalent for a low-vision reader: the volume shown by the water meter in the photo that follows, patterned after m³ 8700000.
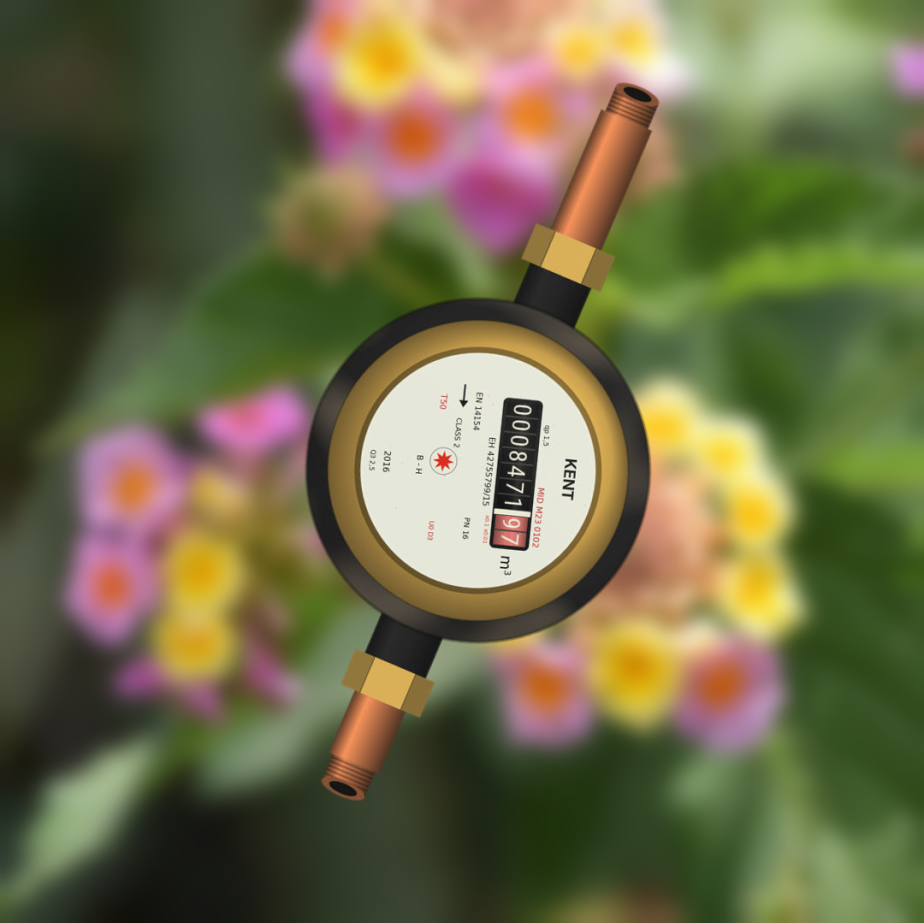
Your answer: m³ 8471.97
